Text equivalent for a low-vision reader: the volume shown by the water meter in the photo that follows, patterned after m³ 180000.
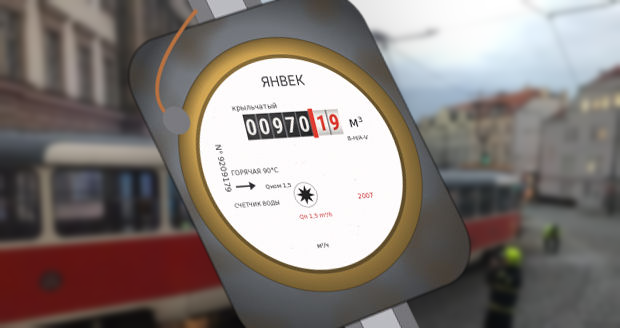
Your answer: m³ 970.19
